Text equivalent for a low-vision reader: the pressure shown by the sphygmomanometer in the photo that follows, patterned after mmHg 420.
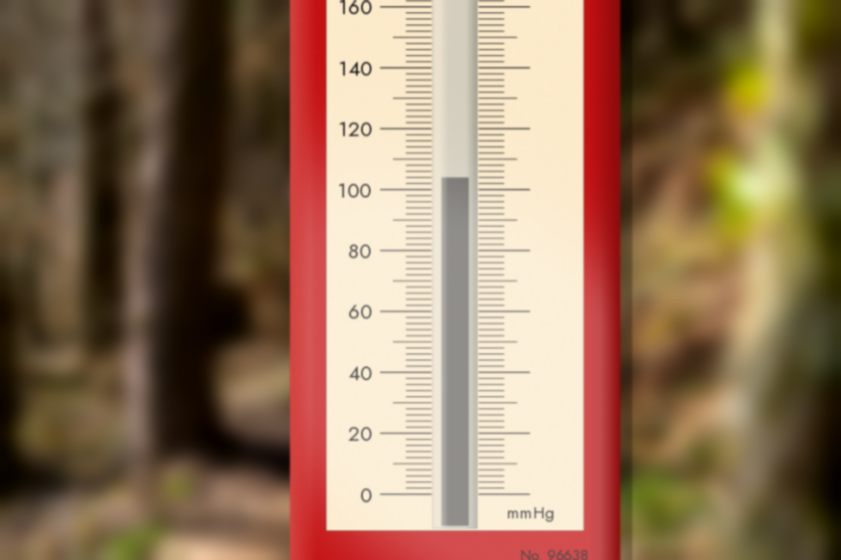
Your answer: mmHg 104
